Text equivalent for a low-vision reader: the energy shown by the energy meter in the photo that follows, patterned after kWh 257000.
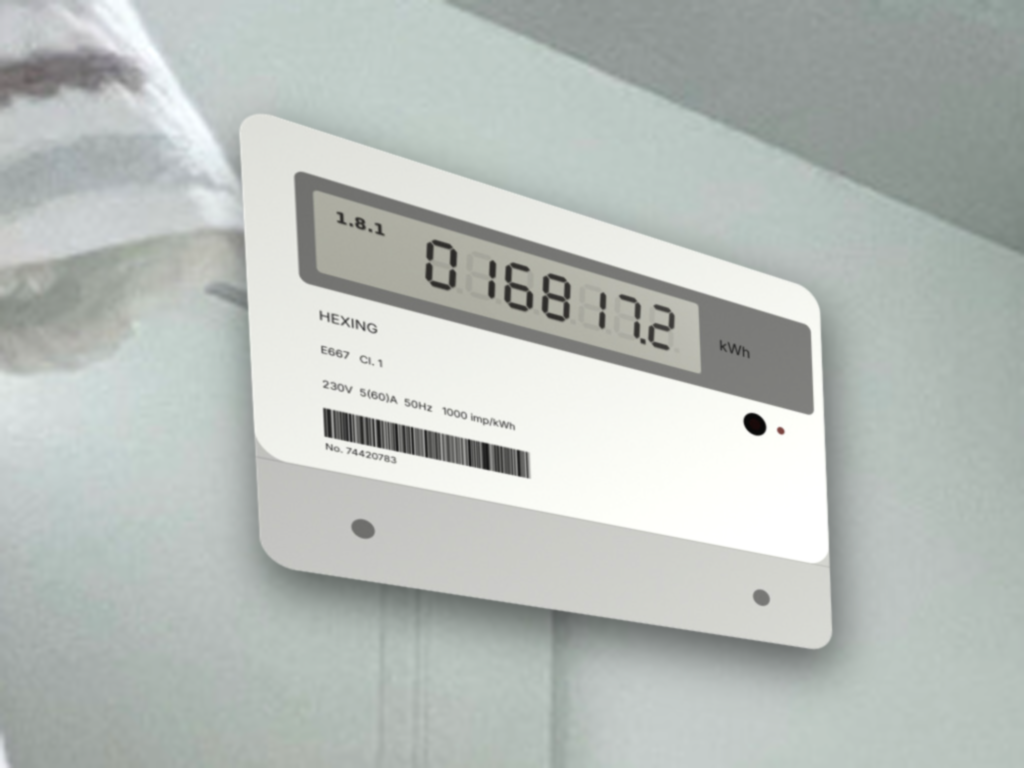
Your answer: kWh 16817.2
